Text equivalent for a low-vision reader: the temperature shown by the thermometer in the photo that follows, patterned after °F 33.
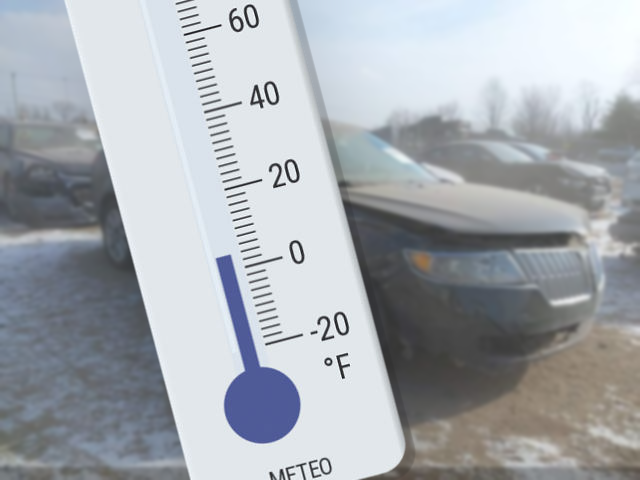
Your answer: °F 4
